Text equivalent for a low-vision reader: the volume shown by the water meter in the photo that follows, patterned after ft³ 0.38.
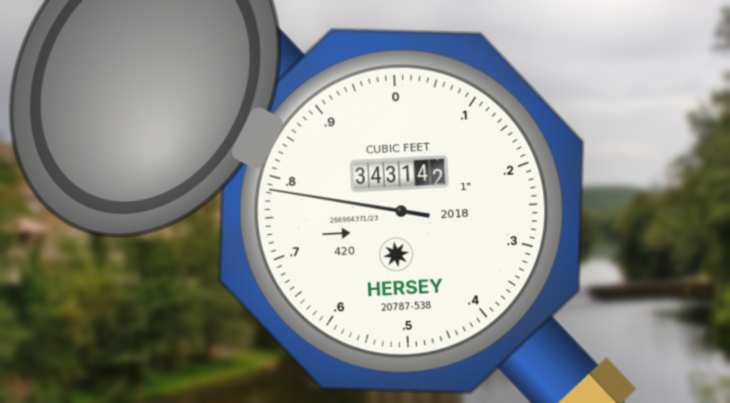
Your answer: ft³ 343141.78
